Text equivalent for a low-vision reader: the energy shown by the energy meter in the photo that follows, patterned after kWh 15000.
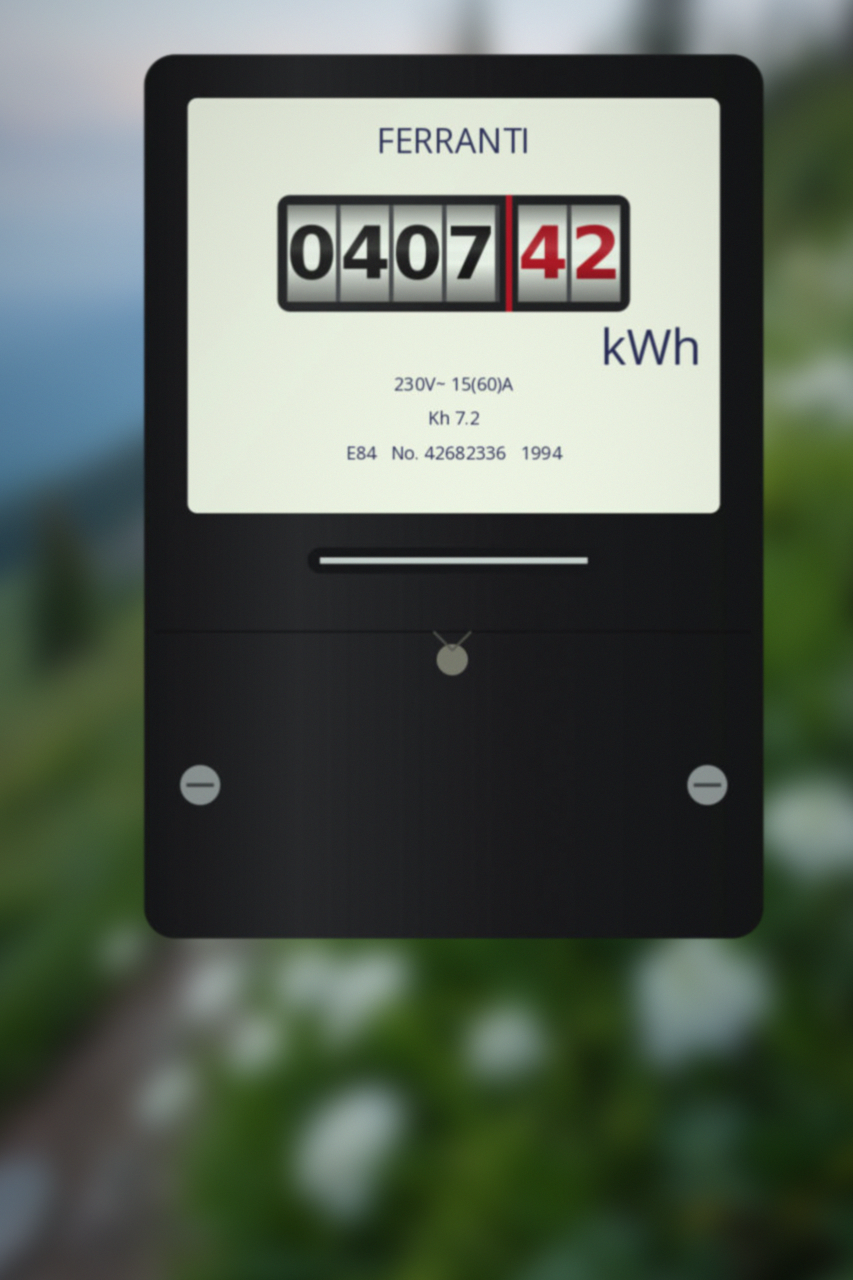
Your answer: kWh 407.42
